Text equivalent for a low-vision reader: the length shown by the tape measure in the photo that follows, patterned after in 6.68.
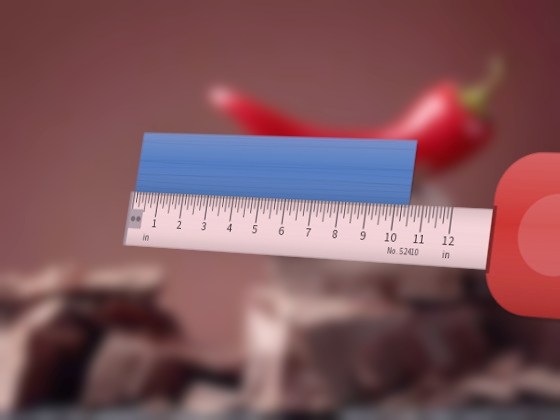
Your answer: in 10.5
